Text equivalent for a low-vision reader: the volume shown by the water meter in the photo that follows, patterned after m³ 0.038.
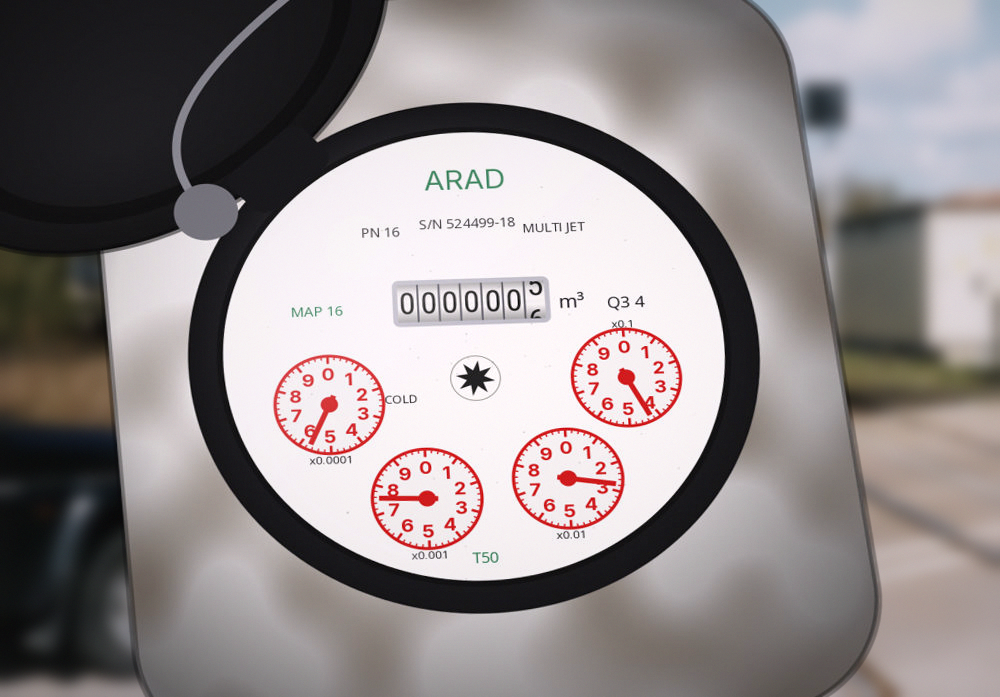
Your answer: m³ 5.4275
